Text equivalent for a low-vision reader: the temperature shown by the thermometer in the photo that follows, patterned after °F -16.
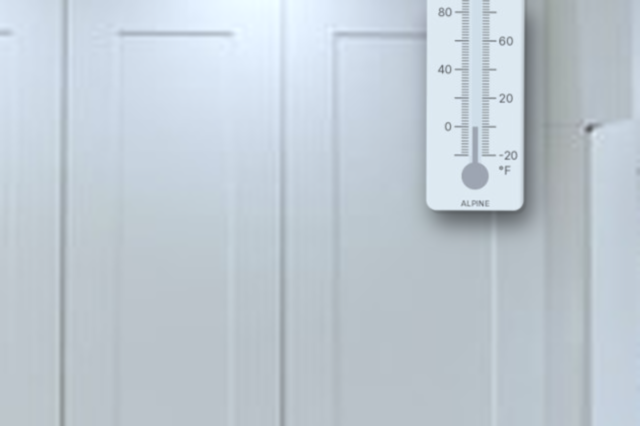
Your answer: °F 0
